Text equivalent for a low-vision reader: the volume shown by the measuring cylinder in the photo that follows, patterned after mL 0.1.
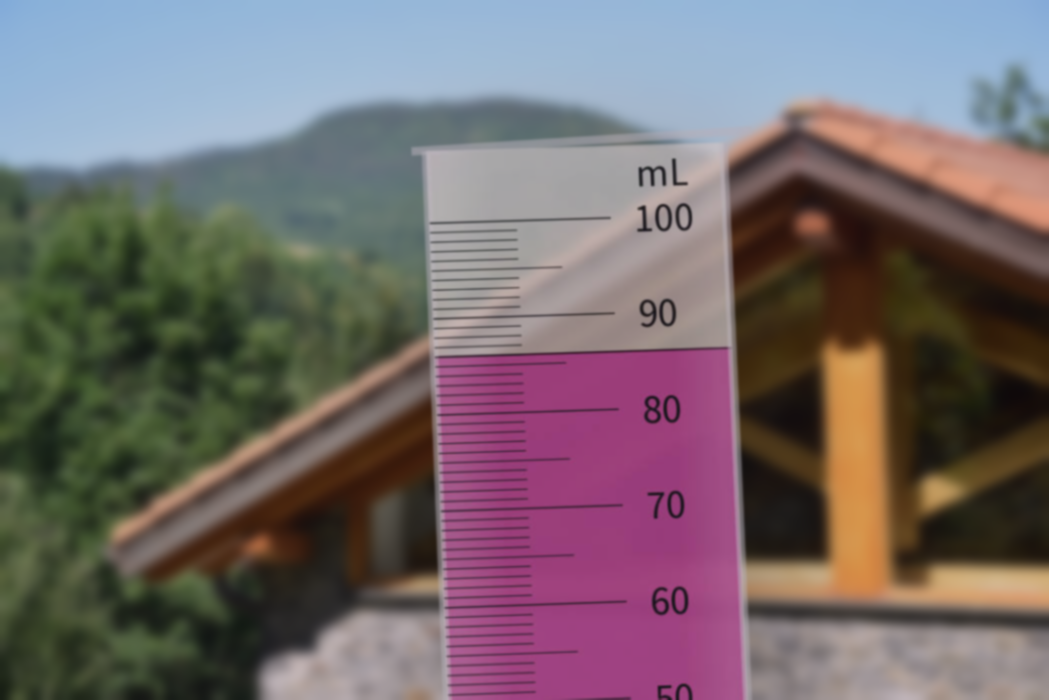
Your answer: mL 86
